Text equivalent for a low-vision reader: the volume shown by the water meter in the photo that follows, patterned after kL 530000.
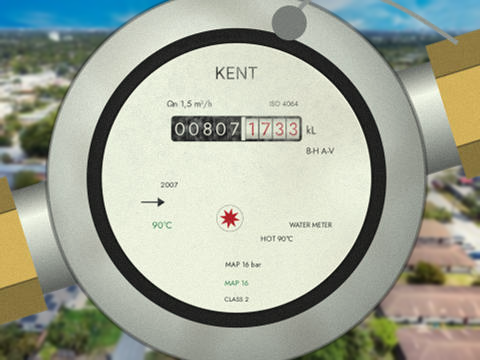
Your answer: kL 807.1733
